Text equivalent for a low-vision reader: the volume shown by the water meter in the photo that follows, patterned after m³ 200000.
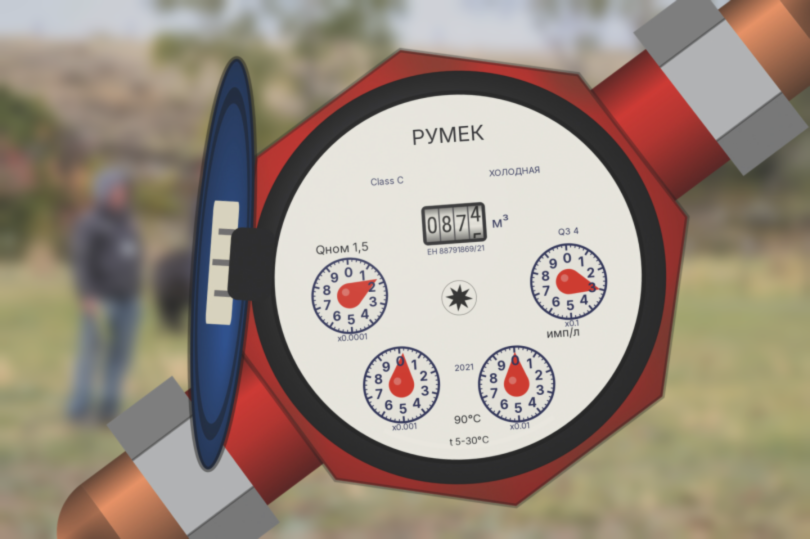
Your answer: m³ 874.3001
